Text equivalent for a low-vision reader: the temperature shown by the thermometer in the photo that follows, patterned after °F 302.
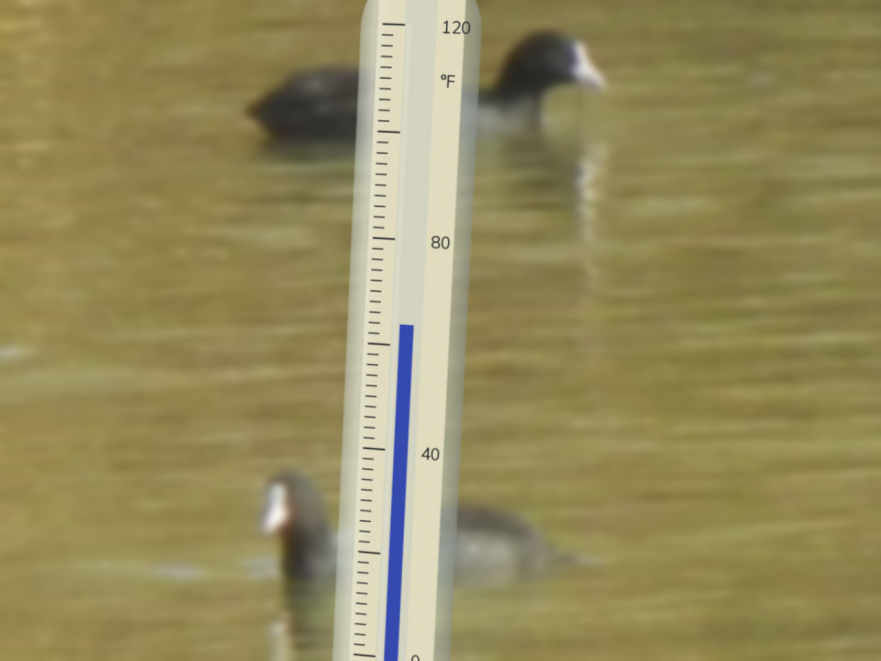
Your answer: °F 64
